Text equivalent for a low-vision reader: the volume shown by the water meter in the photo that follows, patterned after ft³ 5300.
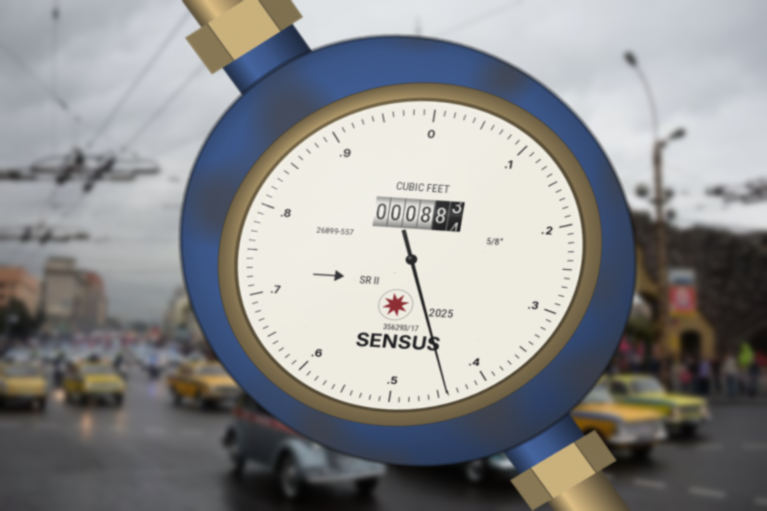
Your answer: ft³ 883.44
